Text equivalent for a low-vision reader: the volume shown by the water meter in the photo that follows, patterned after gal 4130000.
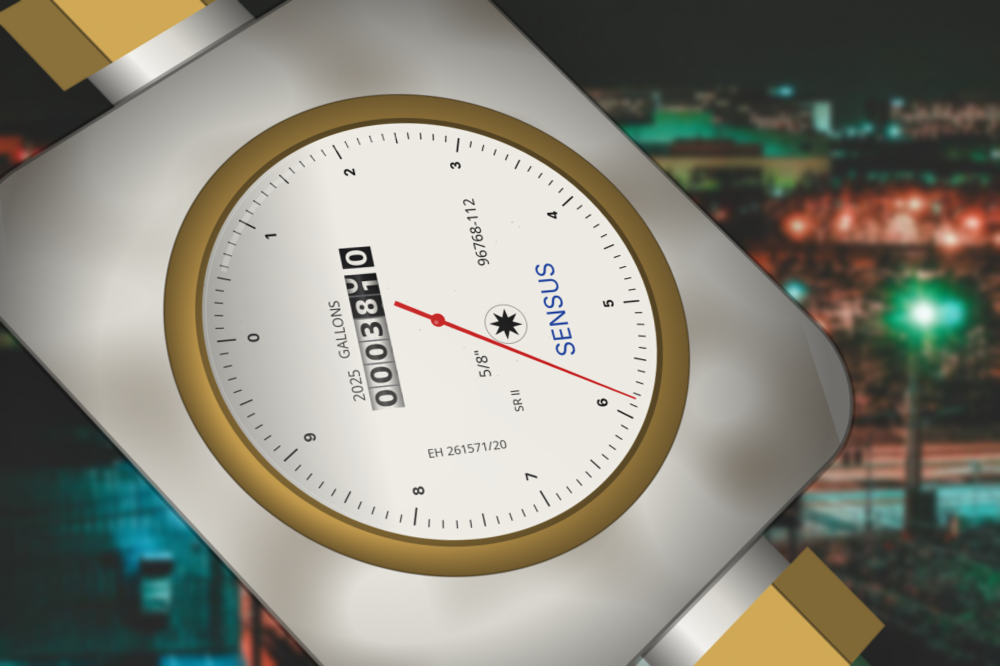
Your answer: gal 3805.8
